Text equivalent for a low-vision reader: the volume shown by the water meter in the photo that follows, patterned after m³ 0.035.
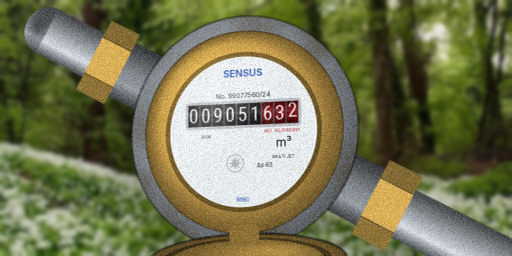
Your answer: m³ 9051.632
